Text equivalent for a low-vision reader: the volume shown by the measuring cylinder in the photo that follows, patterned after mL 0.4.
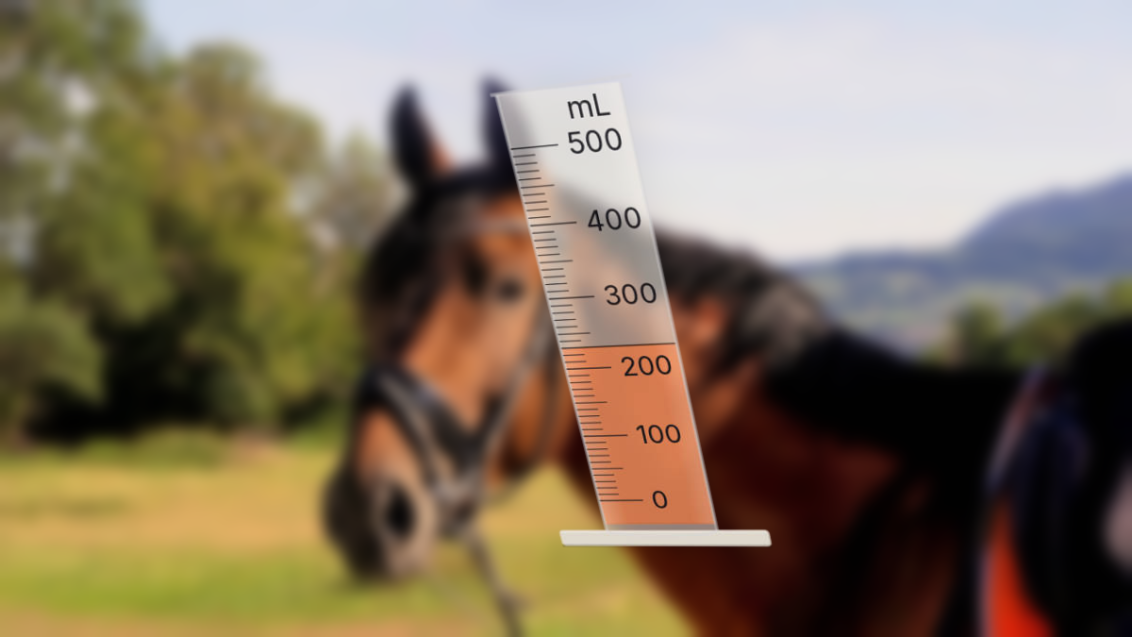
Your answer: mL 230
